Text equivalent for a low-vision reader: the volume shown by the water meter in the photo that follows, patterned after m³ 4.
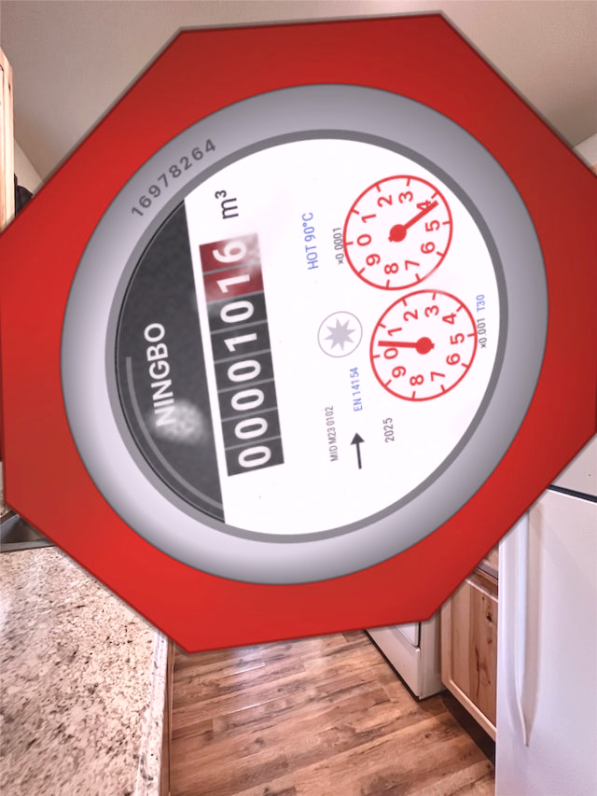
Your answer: m³ 10.1604
